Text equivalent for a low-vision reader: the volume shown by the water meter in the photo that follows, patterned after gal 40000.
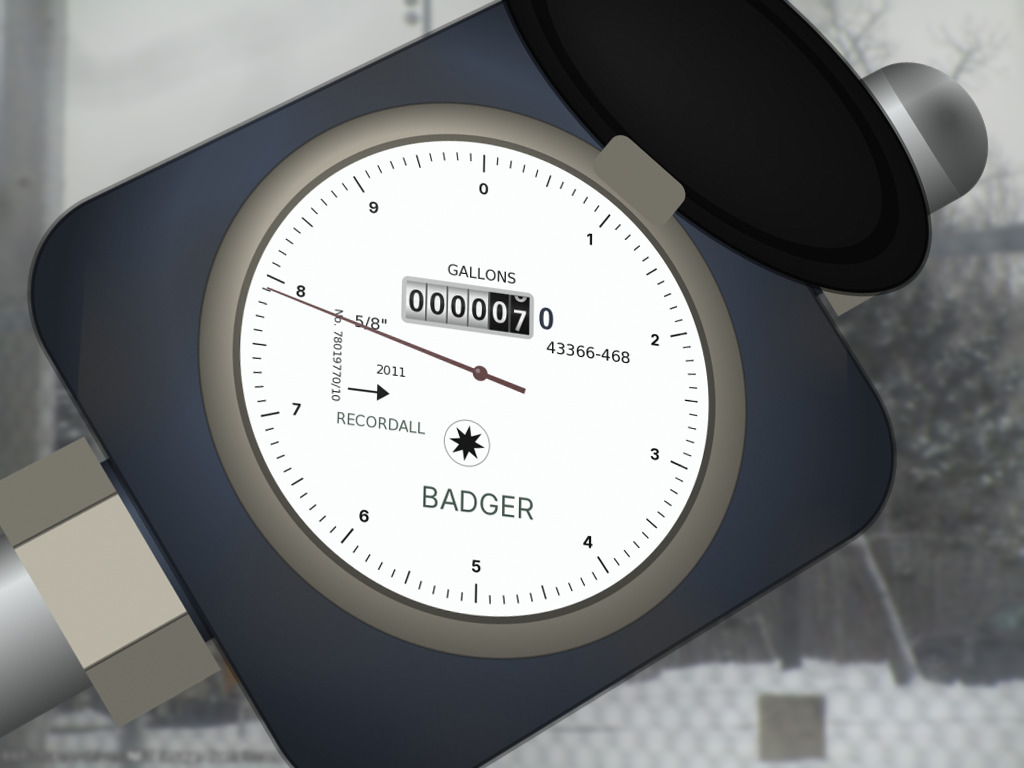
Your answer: gal 67.9
